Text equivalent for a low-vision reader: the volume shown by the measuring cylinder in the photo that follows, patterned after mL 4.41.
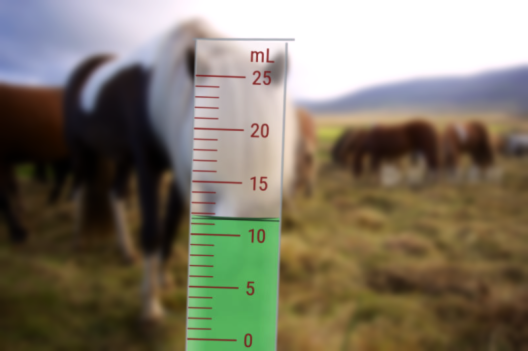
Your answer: mL 11.5
